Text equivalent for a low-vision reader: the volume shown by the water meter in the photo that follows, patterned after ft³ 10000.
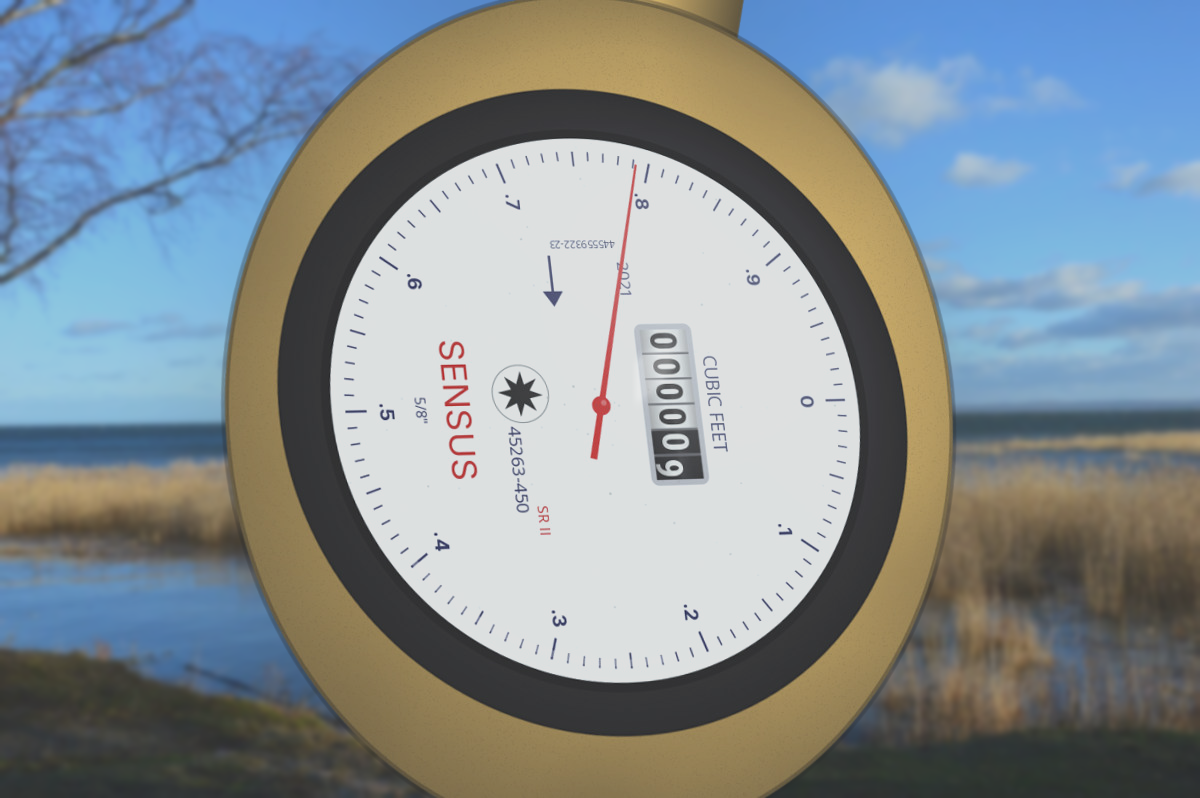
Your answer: ft³ 8.79
